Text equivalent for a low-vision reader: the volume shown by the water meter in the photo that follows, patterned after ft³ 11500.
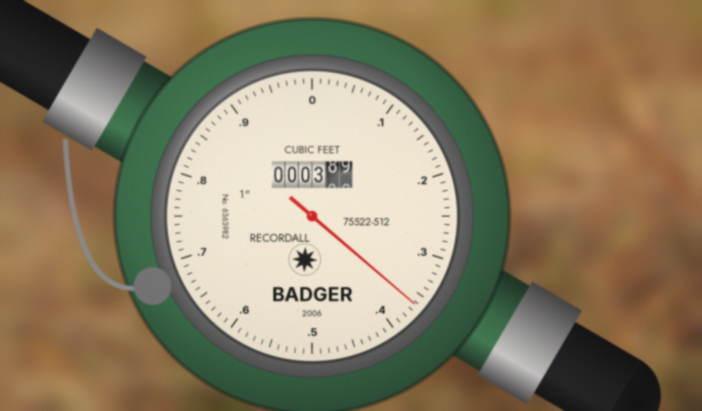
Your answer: ft³ 389.36
